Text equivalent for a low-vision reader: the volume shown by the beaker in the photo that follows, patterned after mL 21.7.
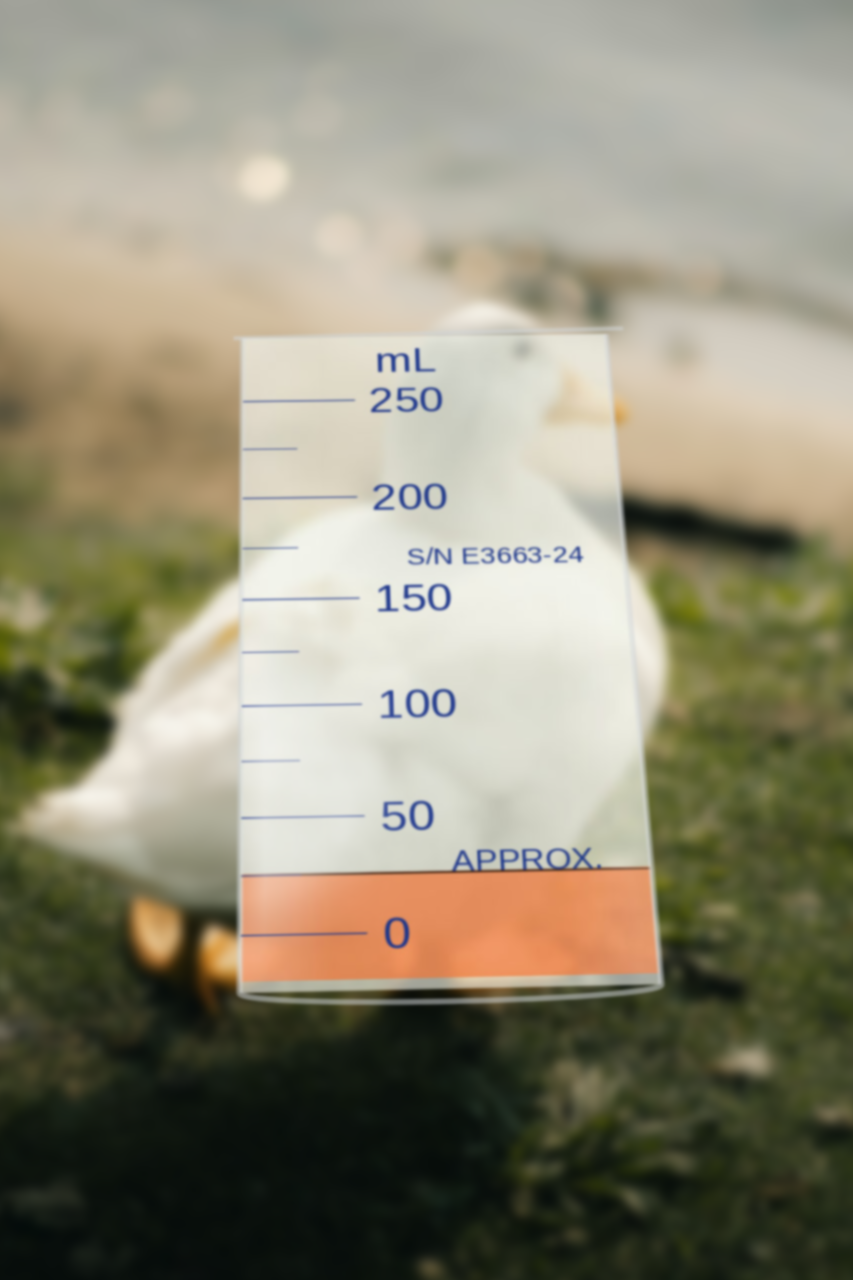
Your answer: mL 25
